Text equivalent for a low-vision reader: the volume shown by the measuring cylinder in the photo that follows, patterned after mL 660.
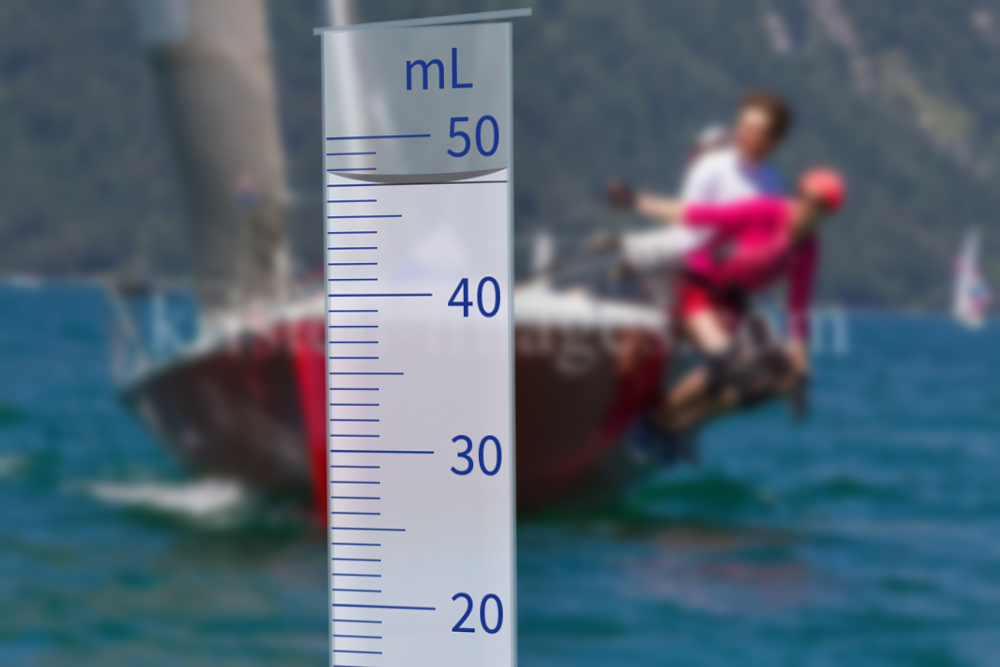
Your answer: mL 47
